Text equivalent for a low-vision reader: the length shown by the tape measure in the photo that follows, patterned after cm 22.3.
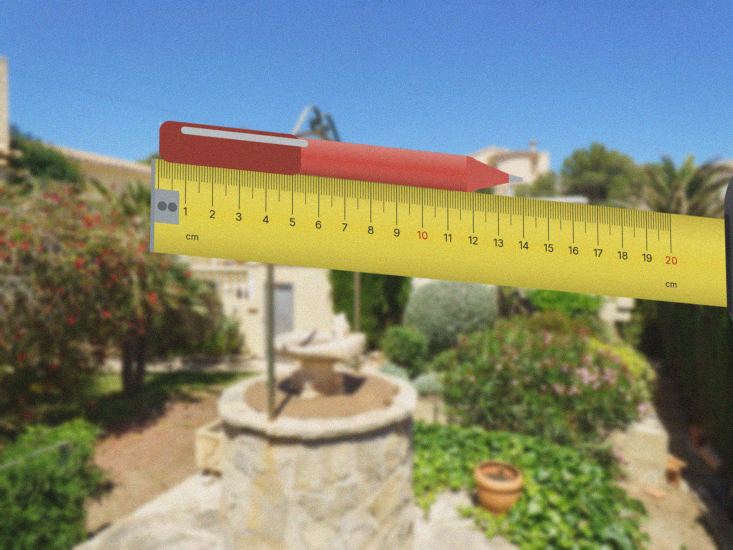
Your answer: cm 14
